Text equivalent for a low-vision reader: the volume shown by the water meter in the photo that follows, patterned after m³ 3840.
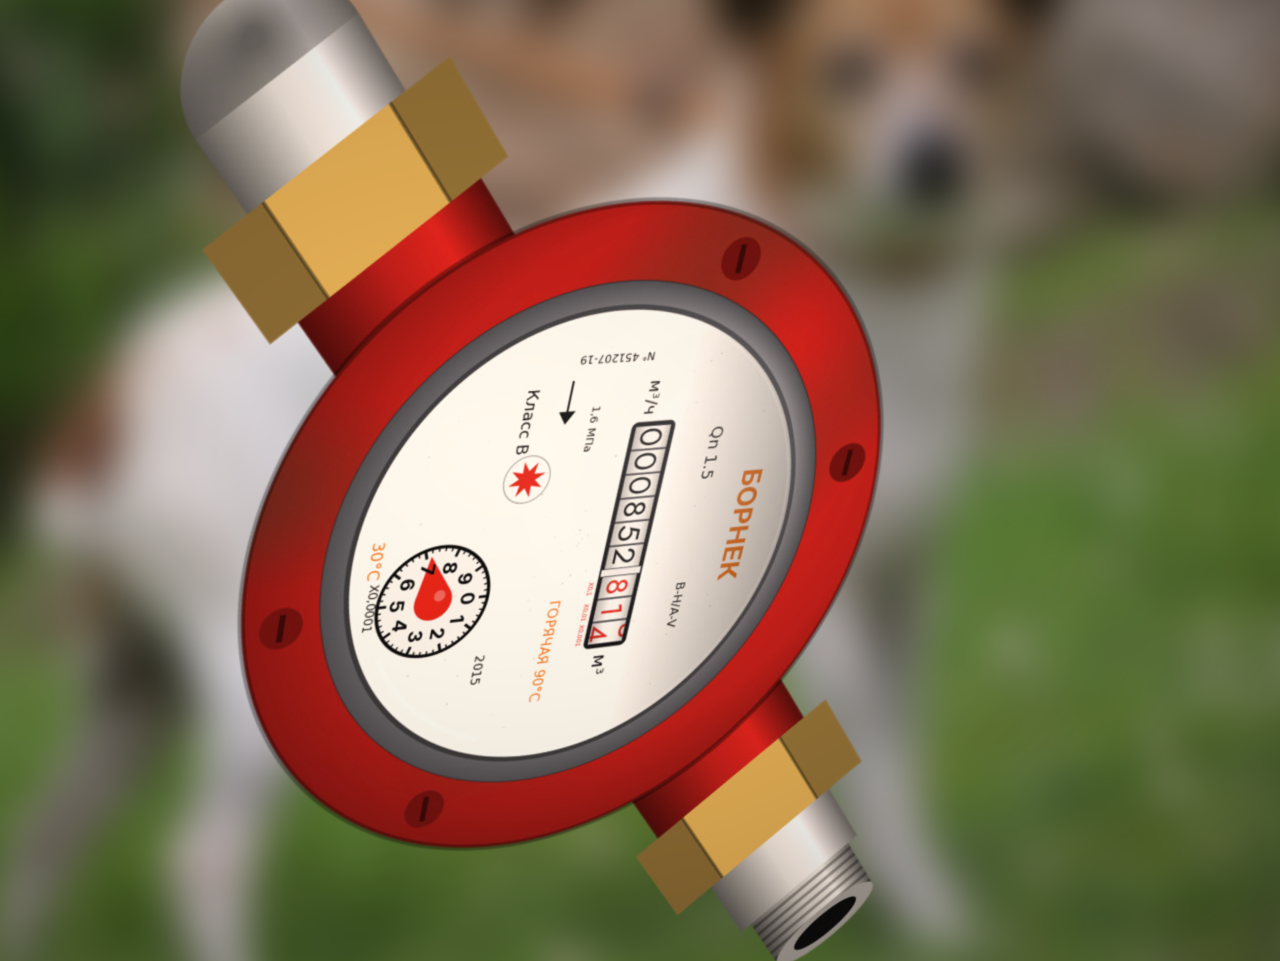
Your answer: m³ 852.8137
